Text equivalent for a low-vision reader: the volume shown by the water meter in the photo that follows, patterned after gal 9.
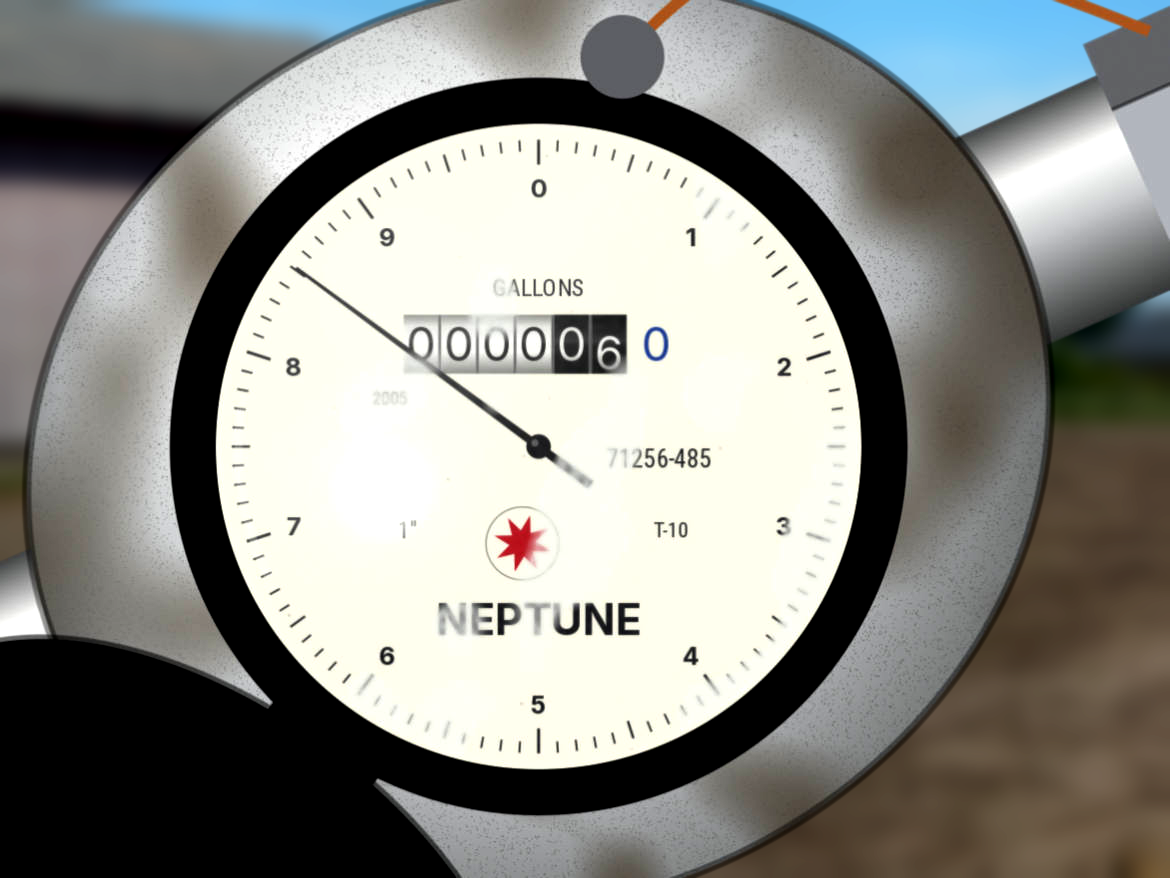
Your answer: gal 58.5
